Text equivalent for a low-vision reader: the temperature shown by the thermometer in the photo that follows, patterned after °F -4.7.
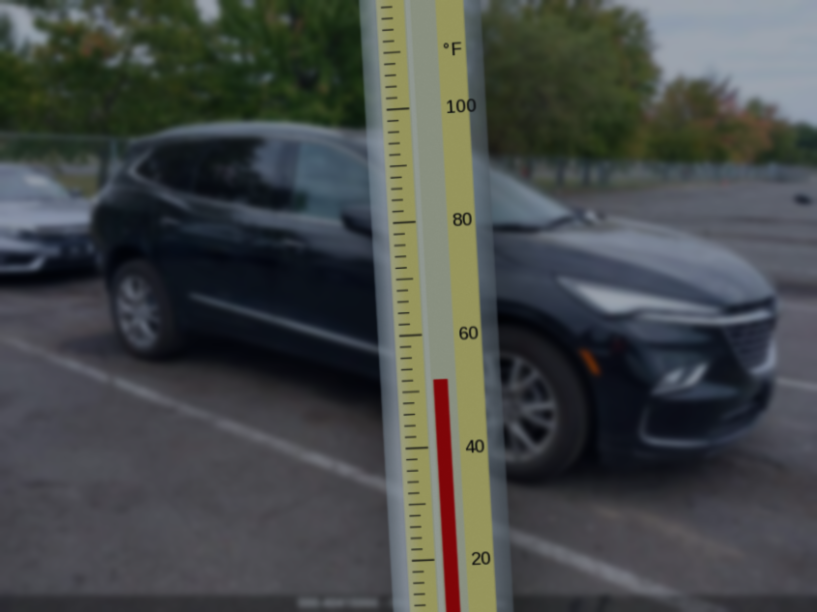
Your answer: °F 52
